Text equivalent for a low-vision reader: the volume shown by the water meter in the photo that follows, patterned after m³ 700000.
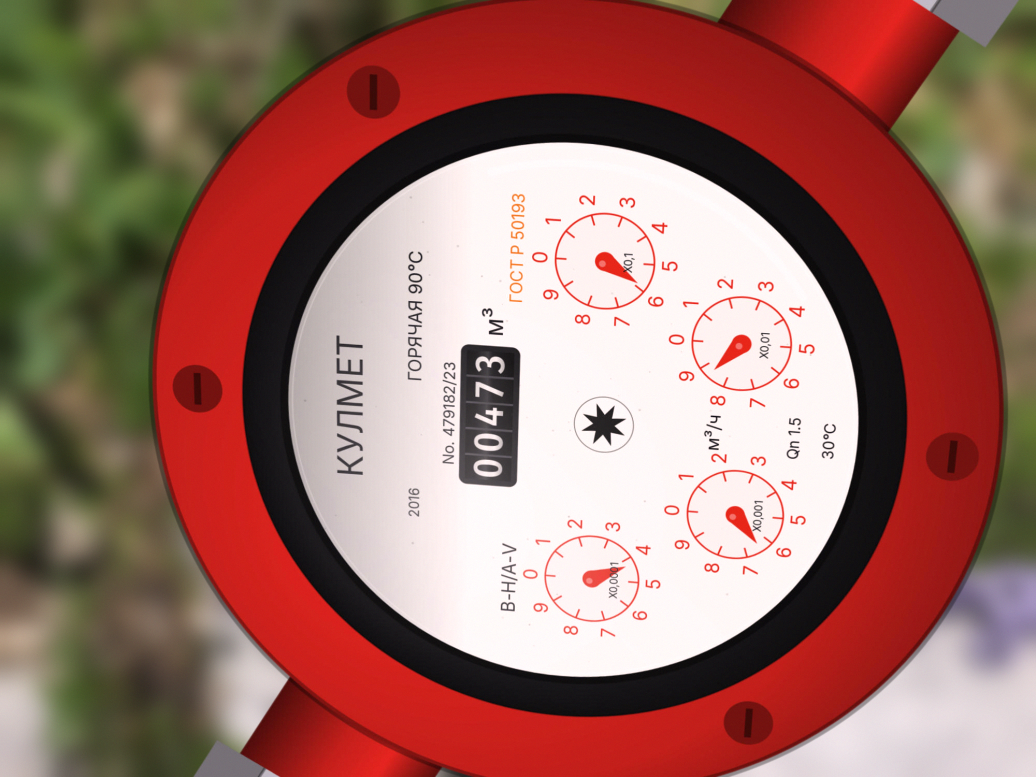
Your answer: m³ 473.5864
